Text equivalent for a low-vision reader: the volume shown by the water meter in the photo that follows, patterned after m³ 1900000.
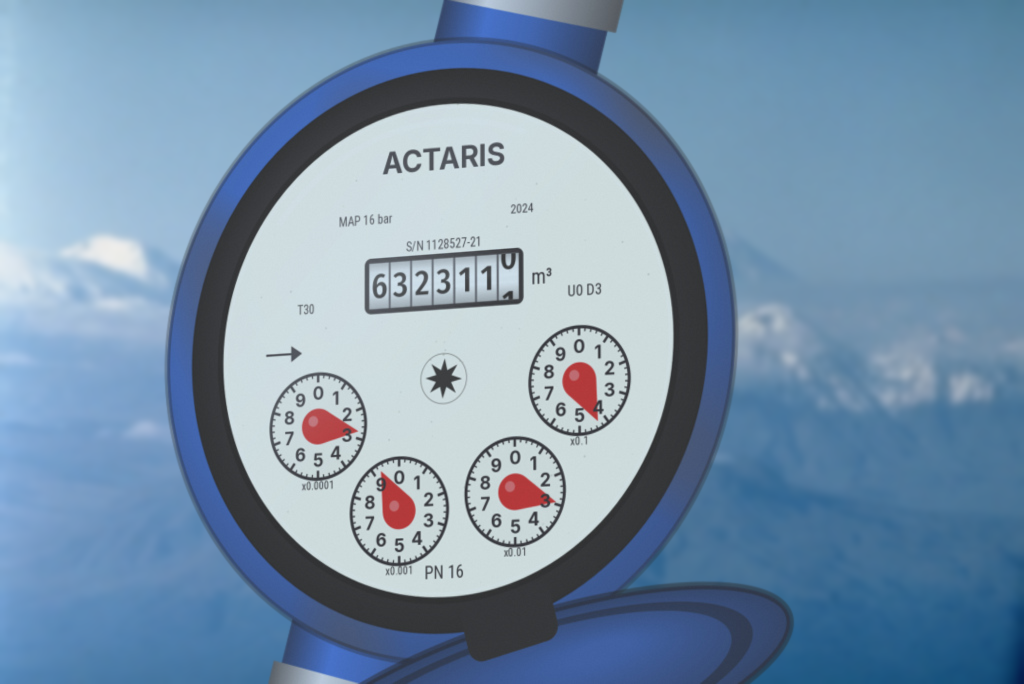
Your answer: m³ 6323110.4292
